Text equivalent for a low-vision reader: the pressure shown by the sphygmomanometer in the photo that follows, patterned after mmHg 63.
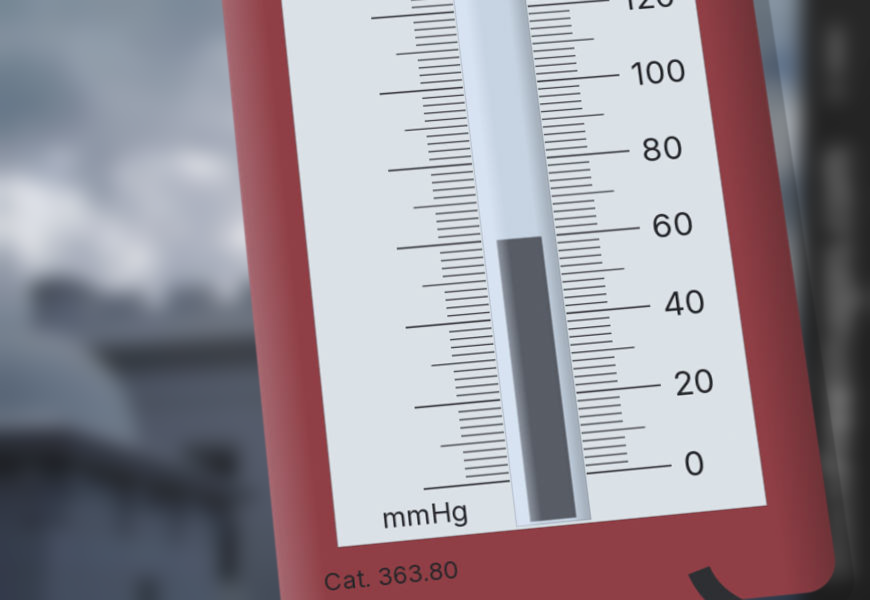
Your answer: mmHg 60
